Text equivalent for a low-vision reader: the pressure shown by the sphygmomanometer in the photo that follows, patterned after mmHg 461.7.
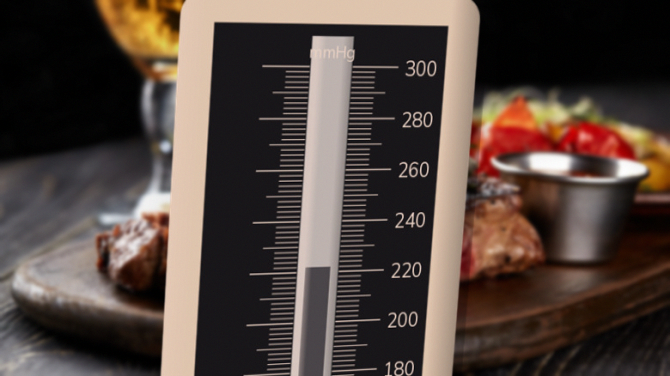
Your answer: mmHg 222
